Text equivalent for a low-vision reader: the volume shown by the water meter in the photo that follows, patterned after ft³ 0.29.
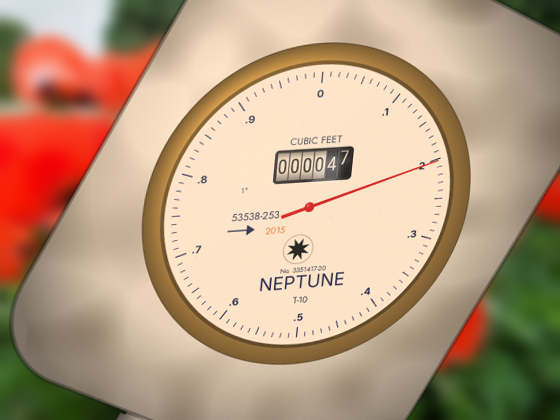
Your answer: ft³ 47.20
